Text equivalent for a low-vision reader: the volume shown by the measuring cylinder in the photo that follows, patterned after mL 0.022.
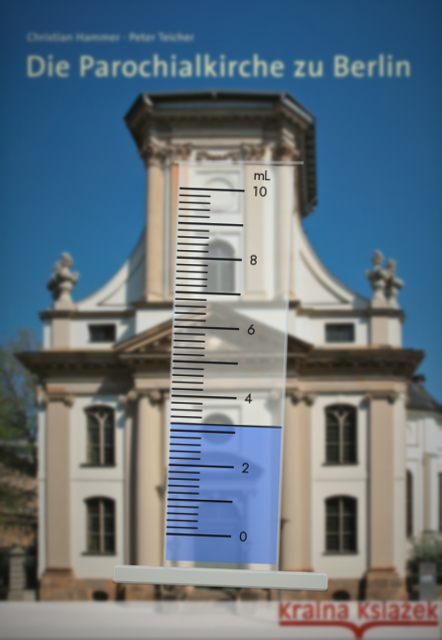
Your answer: mL 3.2
